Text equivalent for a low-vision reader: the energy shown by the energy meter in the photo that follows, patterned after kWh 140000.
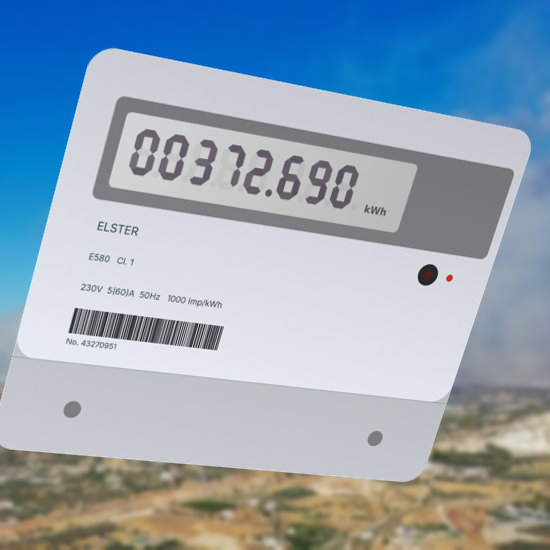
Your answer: kWh 372.690
